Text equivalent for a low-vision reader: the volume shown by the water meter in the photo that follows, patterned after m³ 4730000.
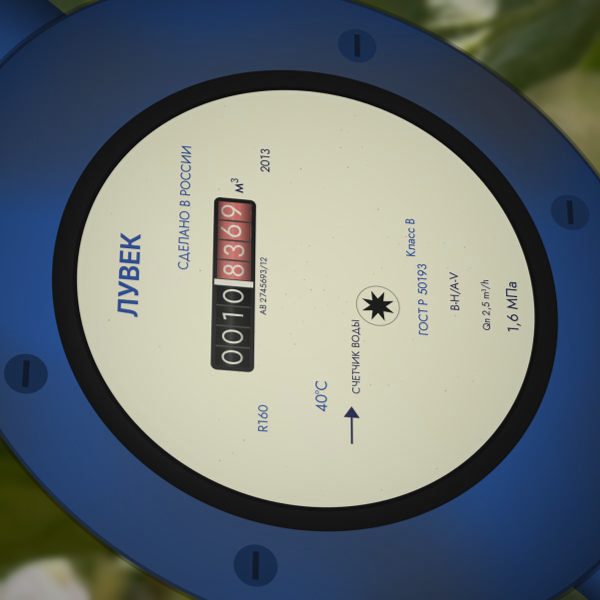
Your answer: m³ 10.8369
